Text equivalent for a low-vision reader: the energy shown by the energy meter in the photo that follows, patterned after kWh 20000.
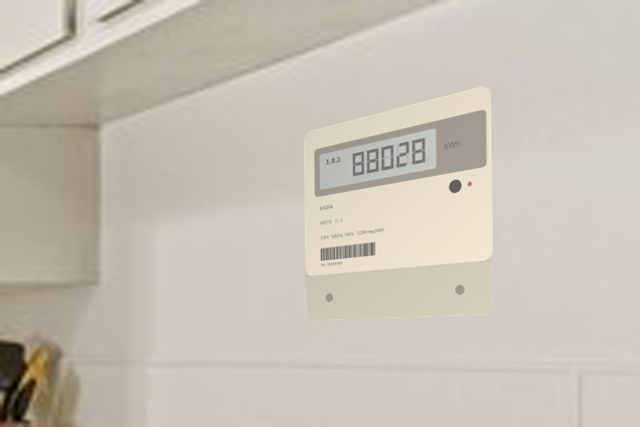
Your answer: kWh 88028
